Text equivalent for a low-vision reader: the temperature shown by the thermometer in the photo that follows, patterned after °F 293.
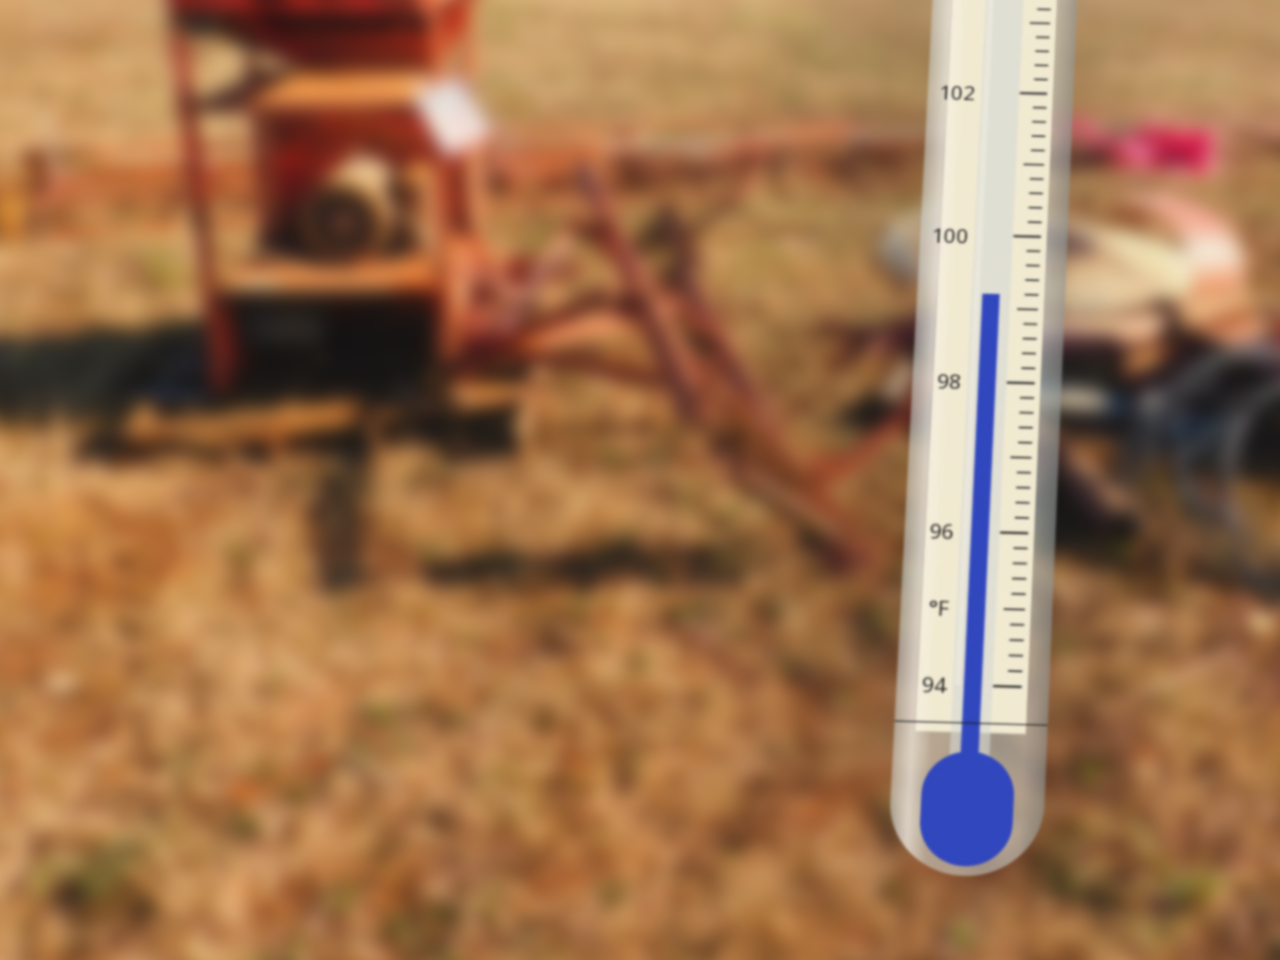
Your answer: °F 99.2
